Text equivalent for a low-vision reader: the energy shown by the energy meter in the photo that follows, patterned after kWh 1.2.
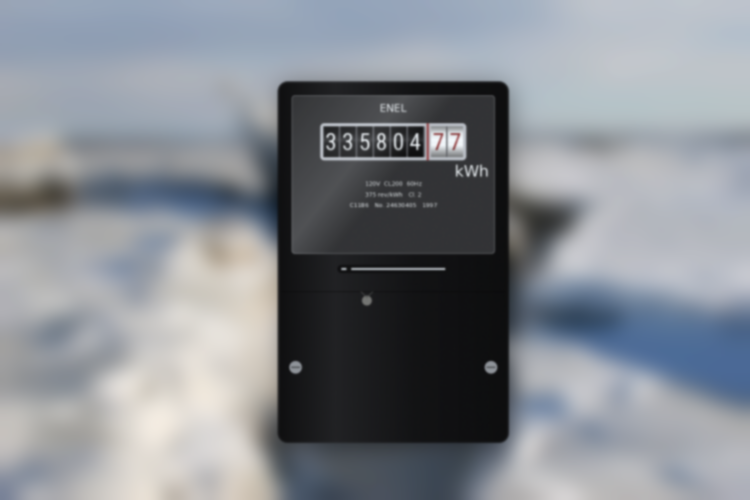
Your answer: kWh 335804.77
